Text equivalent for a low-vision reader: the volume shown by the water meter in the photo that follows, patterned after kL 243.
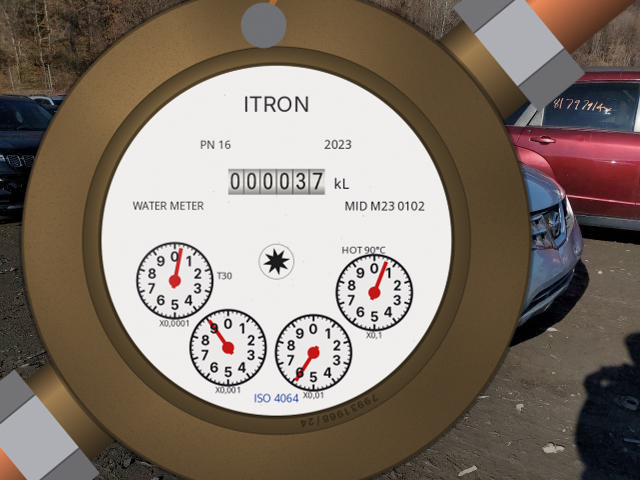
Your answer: kL 37.0590
